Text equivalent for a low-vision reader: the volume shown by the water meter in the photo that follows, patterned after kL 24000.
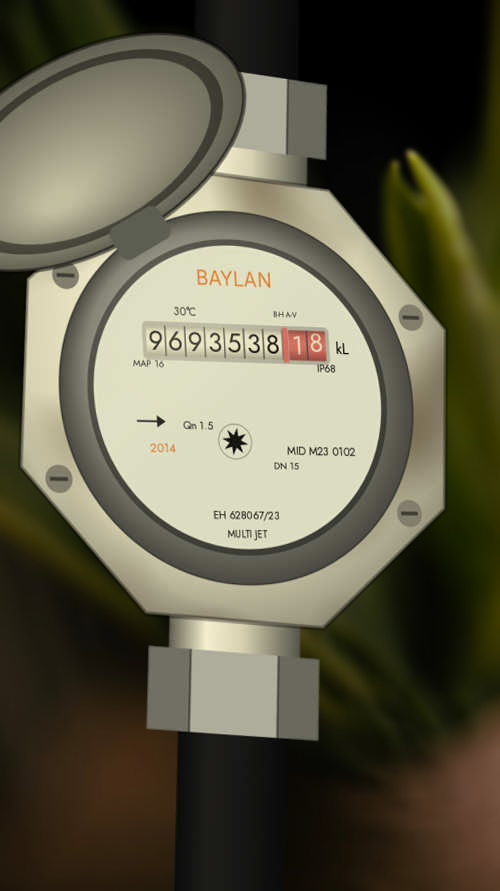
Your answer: kL 9693538.18
